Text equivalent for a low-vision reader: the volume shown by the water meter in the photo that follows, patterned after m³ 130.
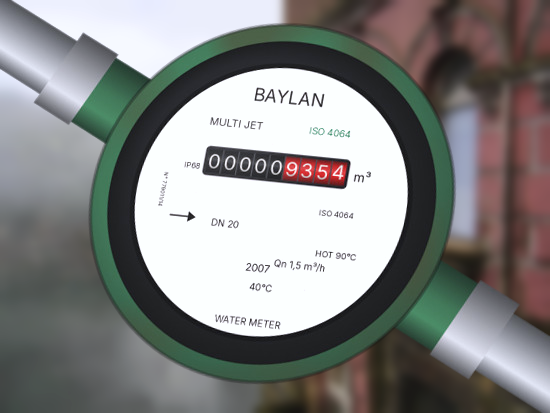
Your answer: m³ 0.9354
